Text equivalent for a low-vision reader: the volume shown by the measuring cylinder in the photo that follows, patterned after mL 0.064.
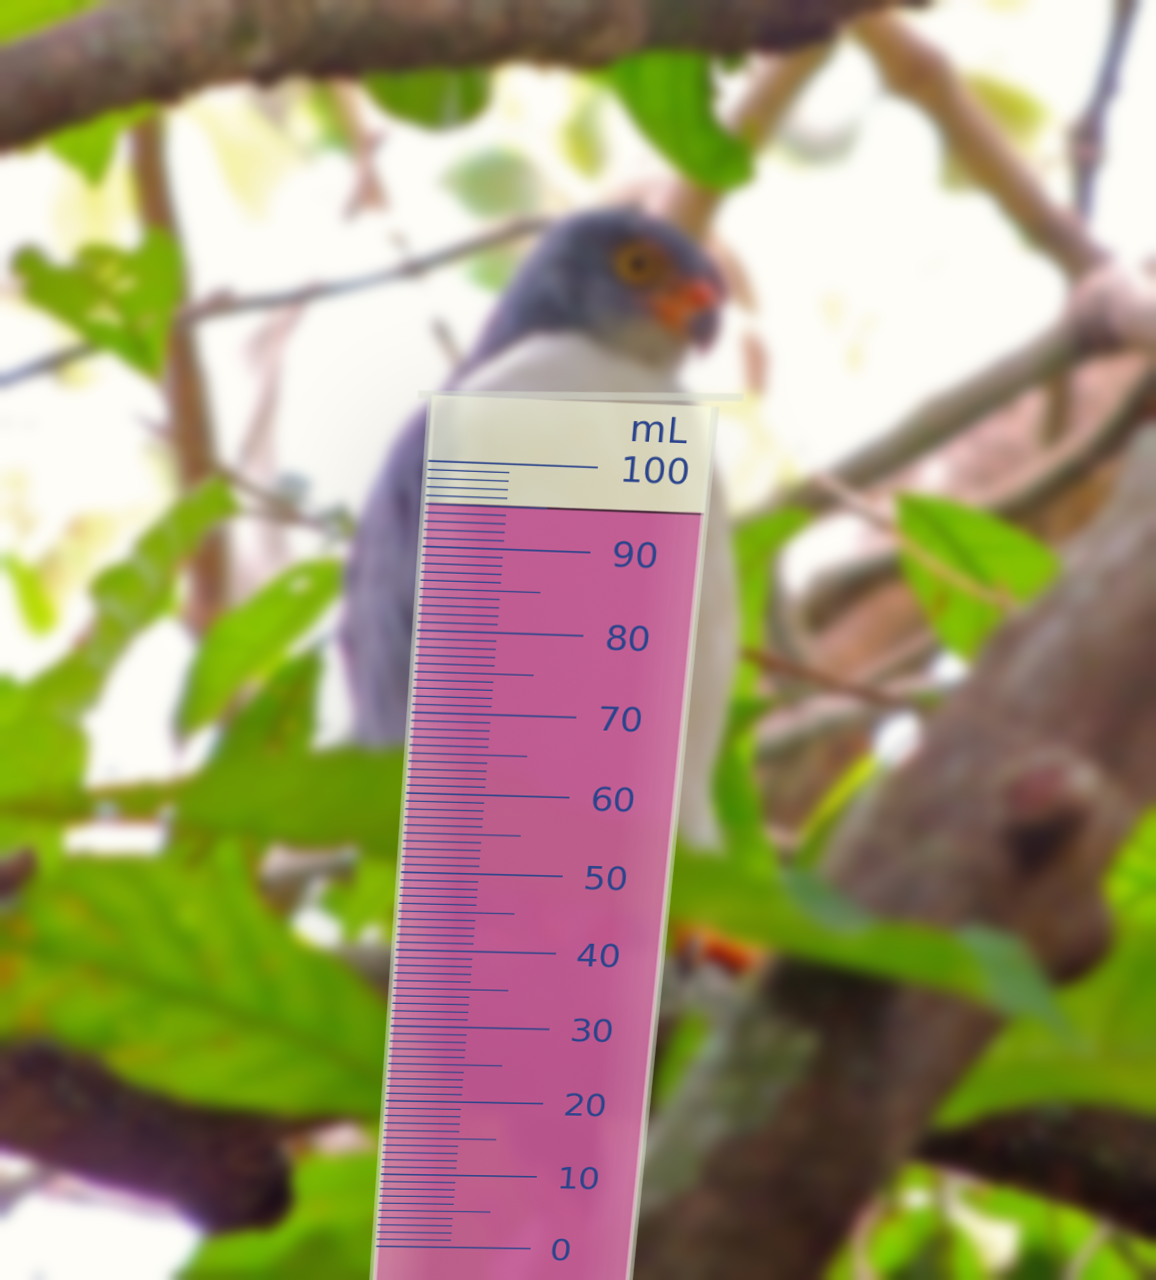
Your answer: mL 95
